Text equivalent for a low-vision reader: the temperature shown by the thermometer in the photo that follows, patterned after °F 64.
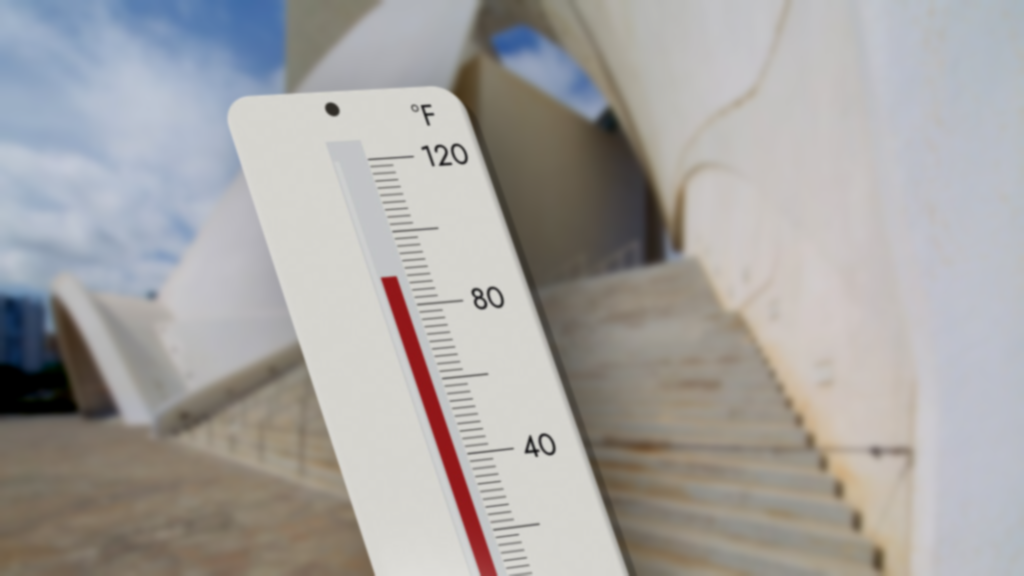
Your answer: °F 88
